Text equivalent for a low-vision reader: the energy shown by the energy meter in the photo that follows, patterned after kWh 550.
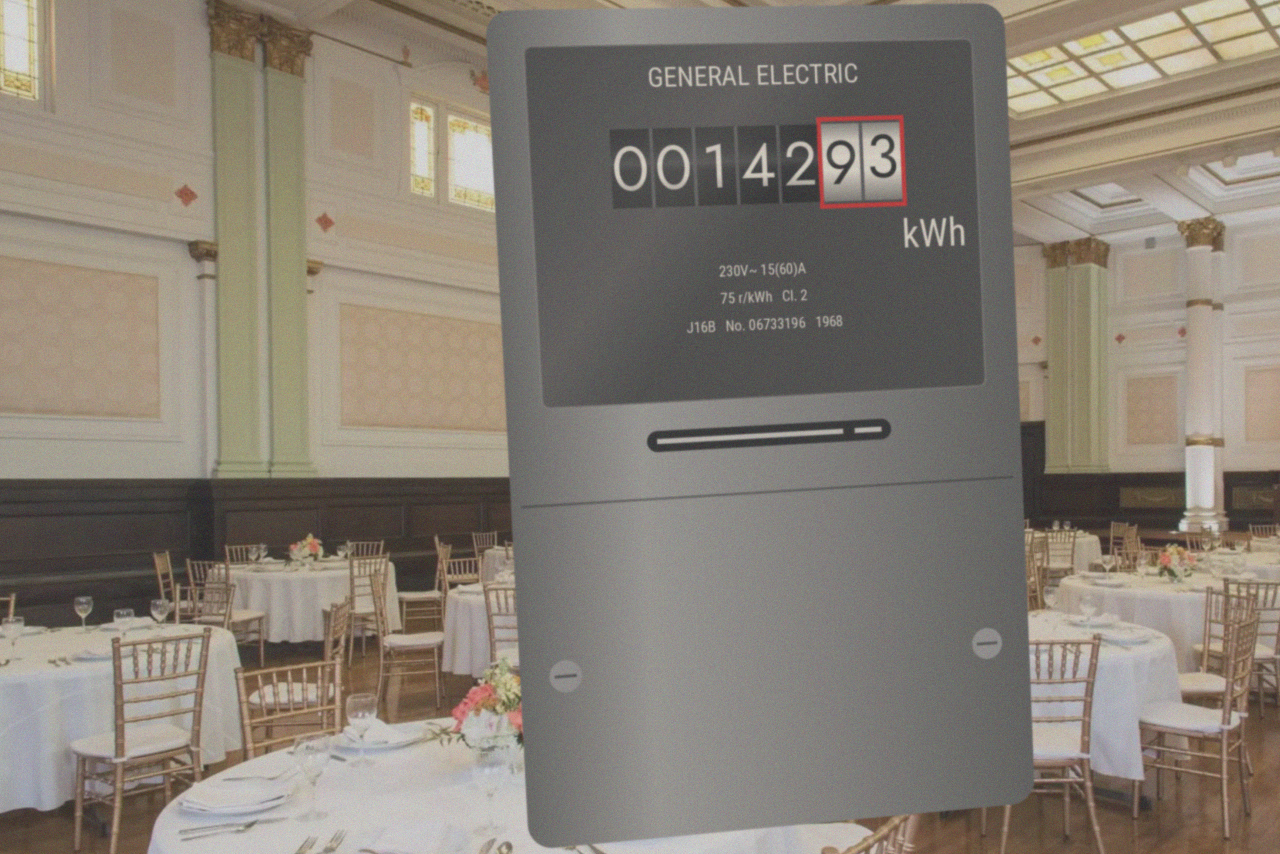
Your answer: kWh 142.93
